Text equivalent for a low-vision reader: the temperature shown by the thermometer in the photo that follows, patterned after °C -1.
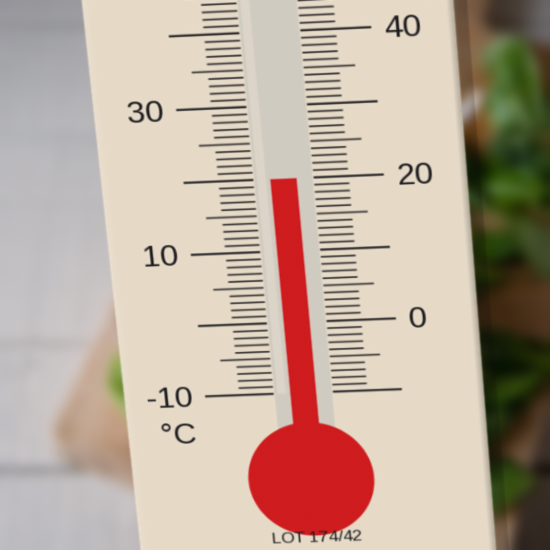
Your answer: °C 20
